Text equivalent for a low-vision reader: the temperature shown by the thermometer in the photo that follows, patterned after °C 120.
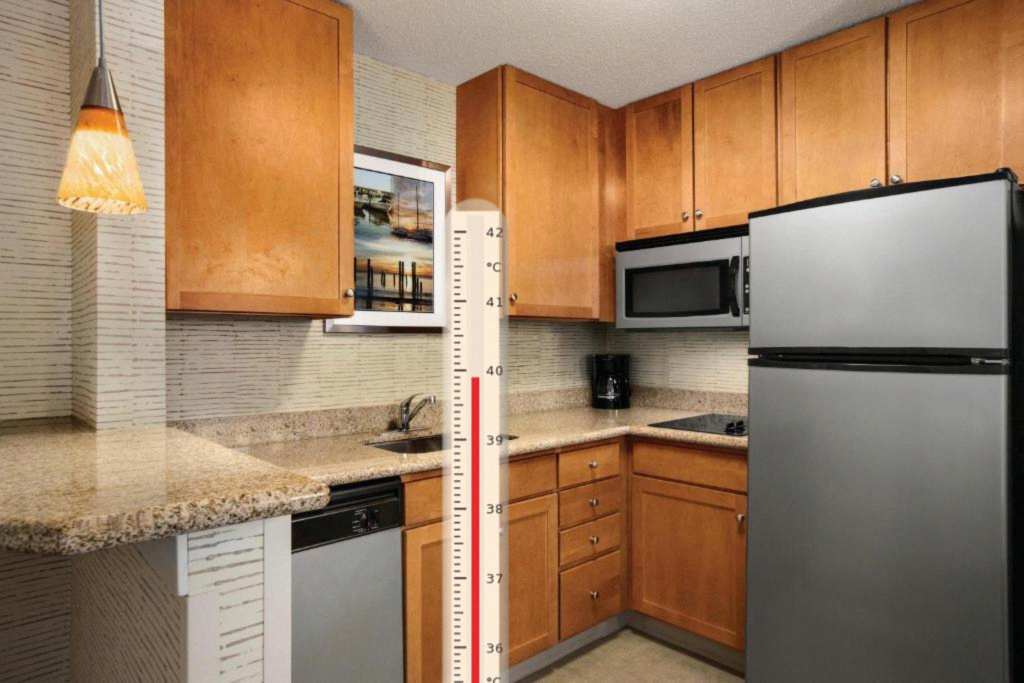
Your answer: °C 39.9
